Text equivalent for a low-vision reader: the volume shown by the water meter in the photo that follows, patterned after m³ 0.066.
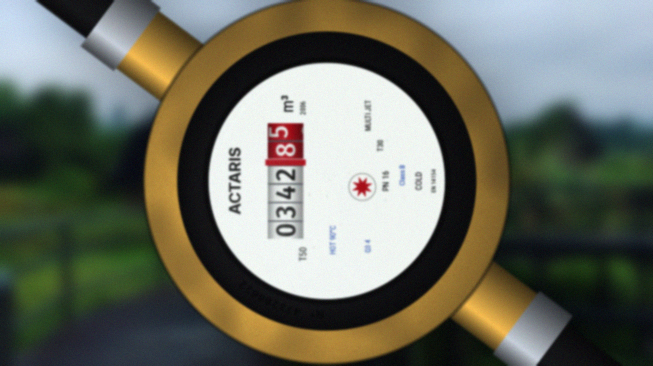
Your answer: m³ 342.85
